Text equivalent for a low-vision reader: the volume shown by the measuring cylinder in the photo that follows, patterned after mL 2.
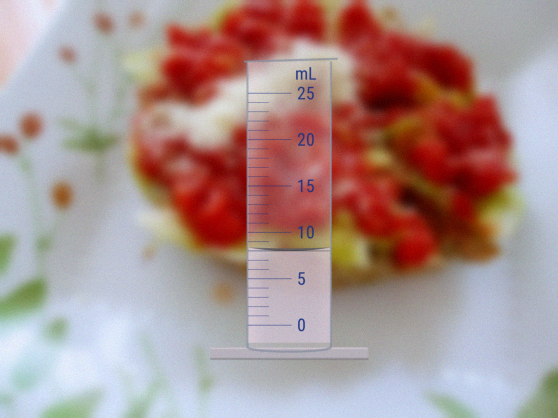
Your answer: mL 8
